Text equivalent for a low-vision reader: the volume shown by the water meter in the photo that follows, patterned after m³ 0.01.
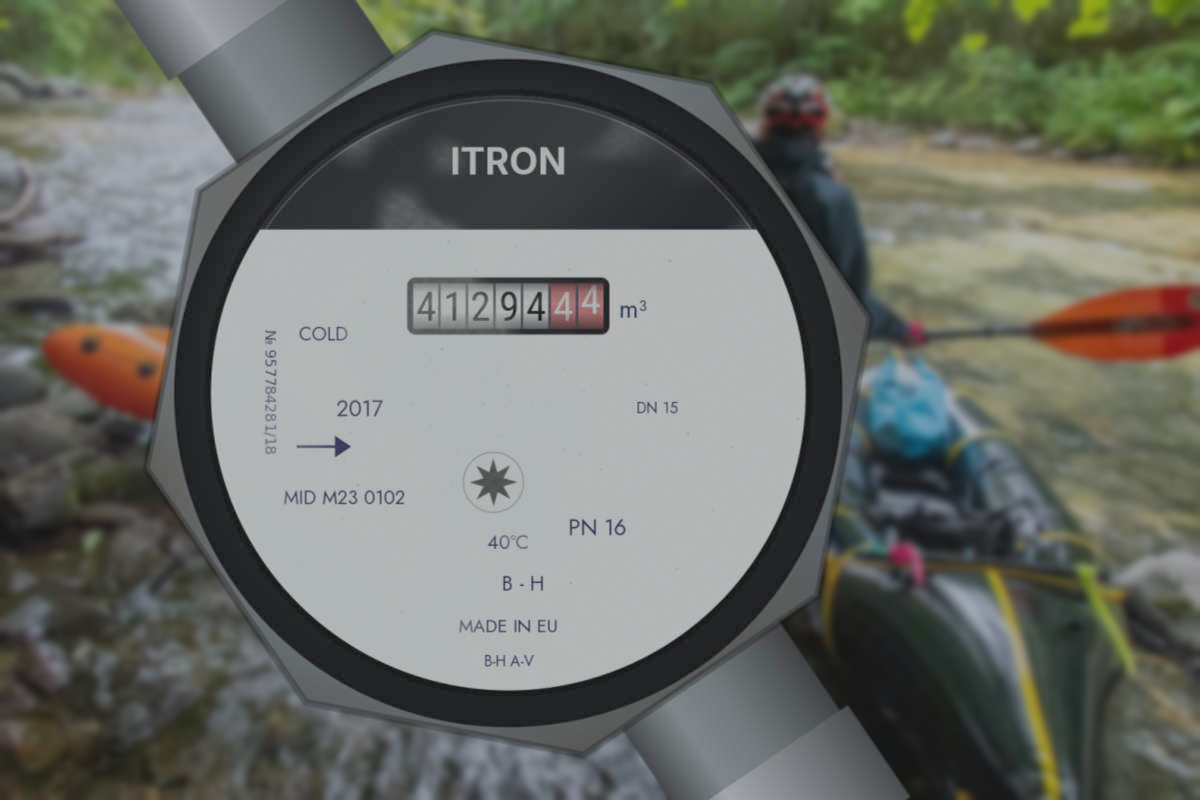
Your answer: m³ 41294.44
